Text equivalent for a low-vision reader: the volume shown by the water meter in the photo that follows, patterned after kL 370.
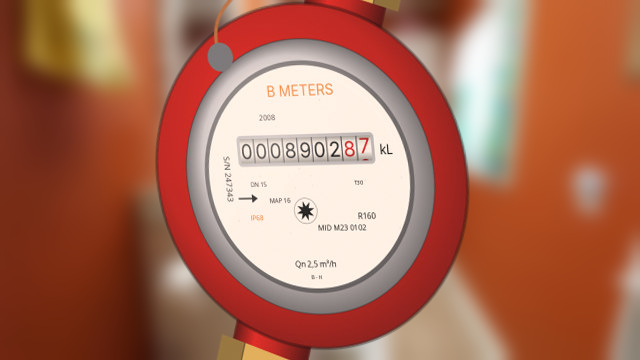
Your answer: kL 8902.87
